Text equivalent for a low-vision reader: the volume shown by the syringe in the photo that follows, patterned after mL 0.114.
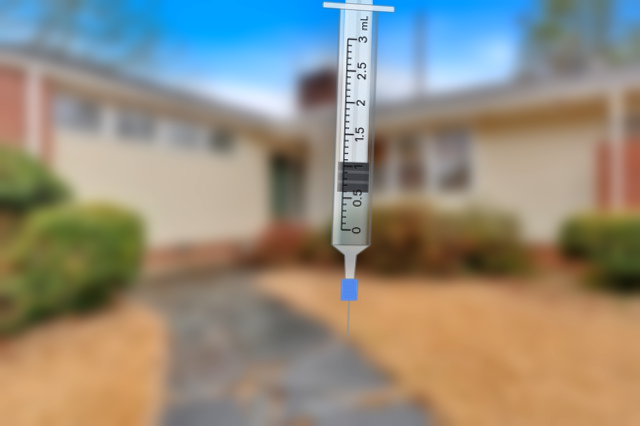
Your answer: mL 0.6
